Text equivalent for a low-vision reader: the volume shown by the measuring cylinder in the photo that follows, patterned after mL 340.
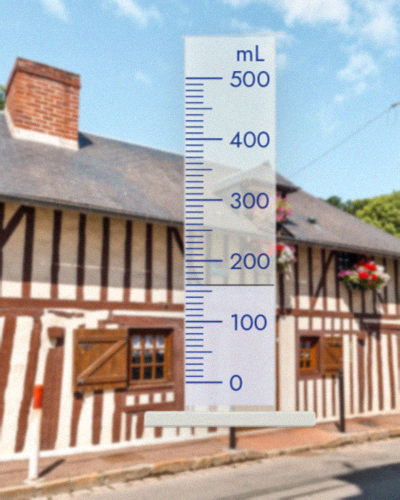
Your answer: mL 160
